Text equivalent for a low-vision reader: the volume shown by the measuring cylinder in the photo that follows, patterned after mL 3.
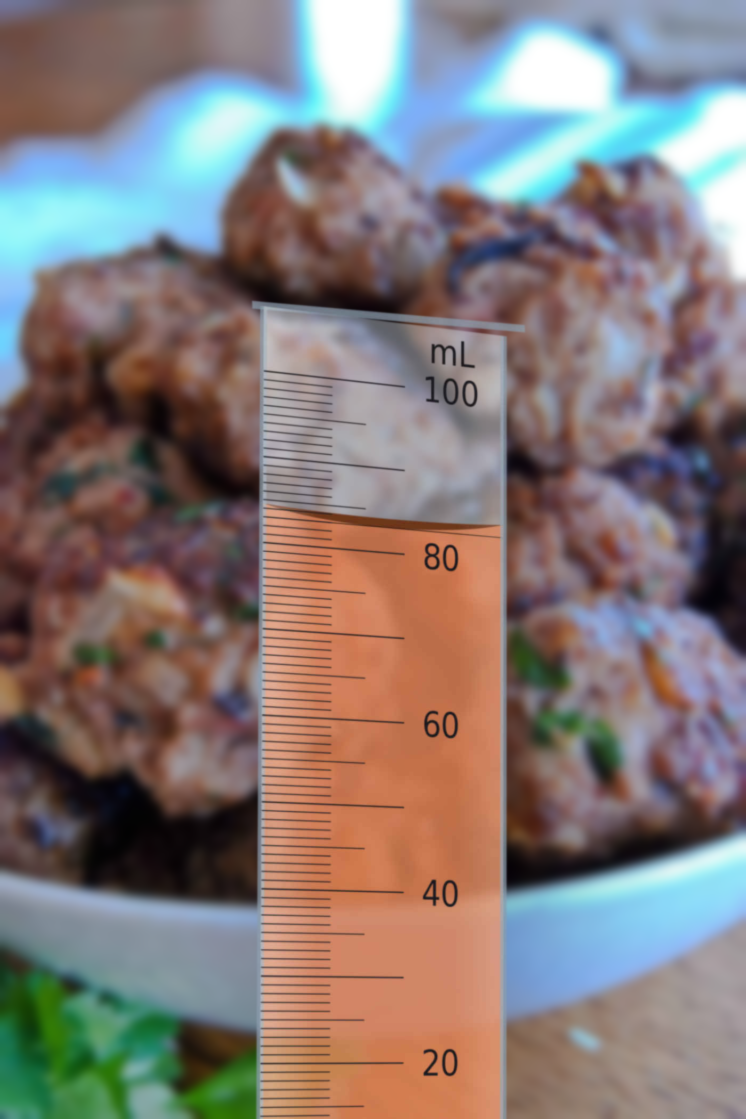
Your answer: mL 83
